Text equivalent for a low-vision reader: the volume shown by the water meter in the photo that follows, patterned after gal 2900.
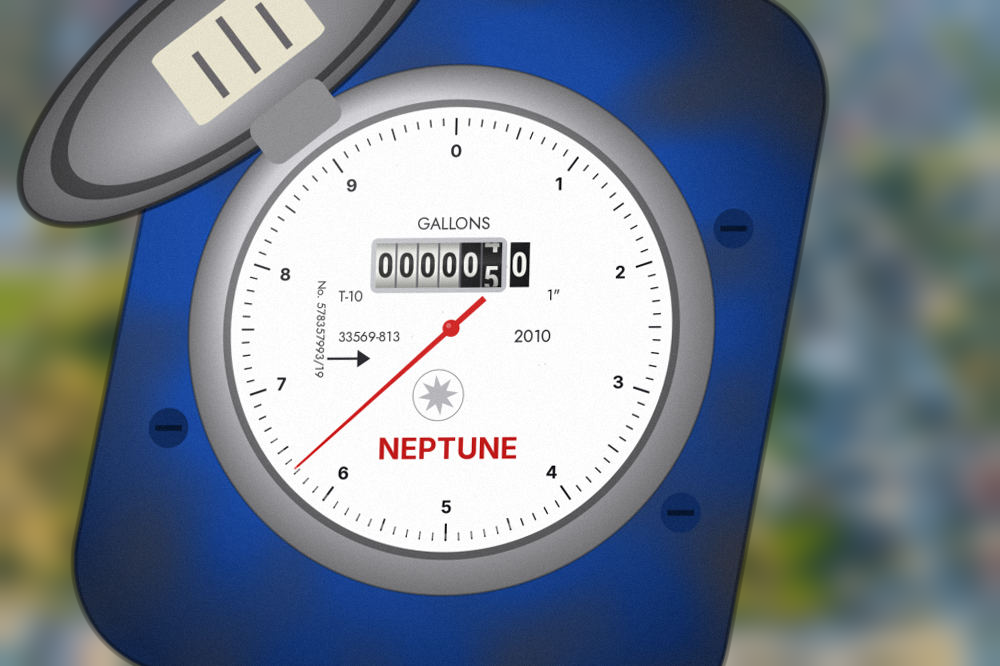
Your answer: gal 46.3
